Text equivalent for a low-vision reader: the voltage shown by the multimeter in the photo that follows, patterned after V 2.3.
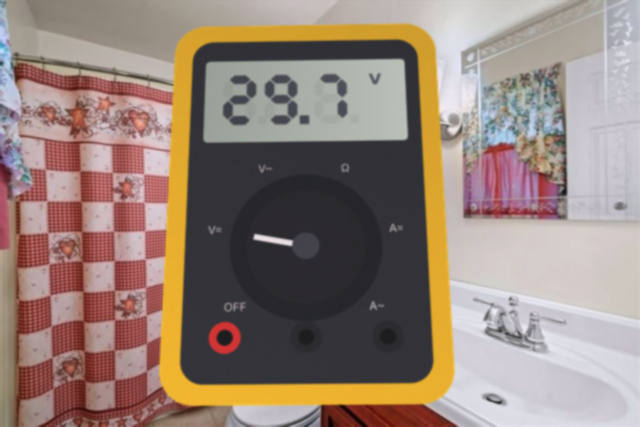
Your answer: V 29.7
